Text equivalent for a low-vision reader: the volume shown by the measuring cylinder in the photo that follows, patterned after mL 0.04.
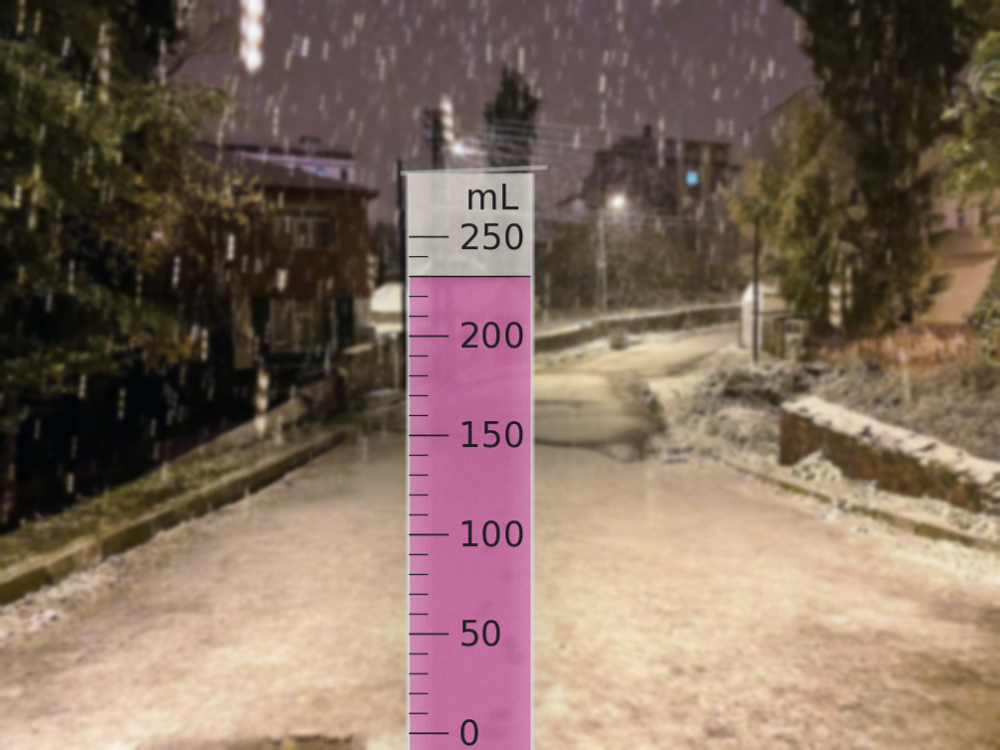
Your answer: mL 230
